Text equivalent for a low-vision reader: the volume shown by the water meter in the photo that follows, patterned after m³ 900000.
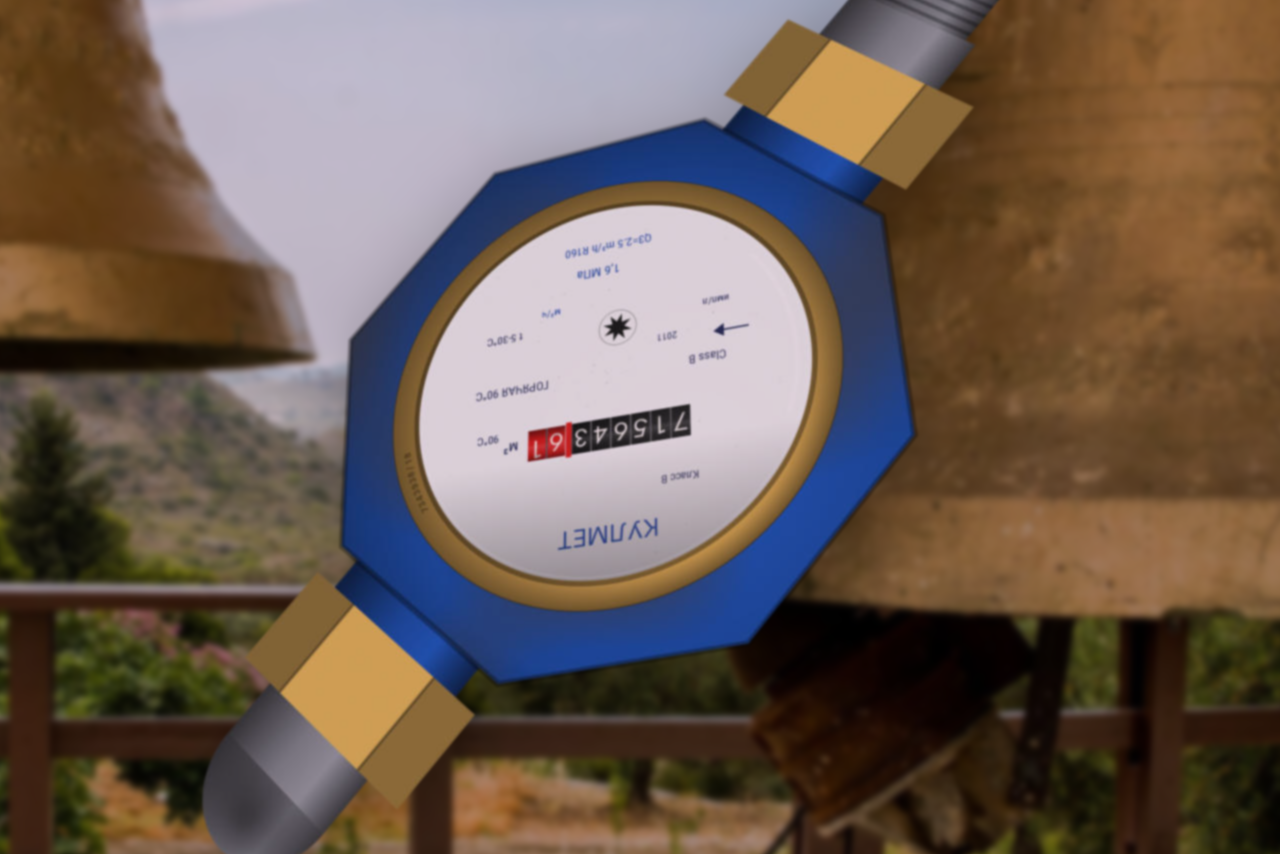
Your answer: m³ 715643.61
